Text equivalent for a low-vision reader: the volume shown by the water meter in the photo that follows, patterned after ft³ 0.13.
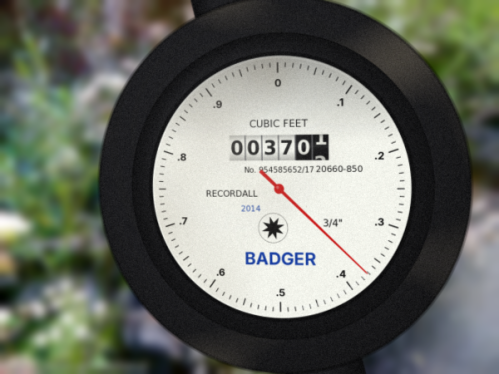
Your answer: ft³ 3701.37
